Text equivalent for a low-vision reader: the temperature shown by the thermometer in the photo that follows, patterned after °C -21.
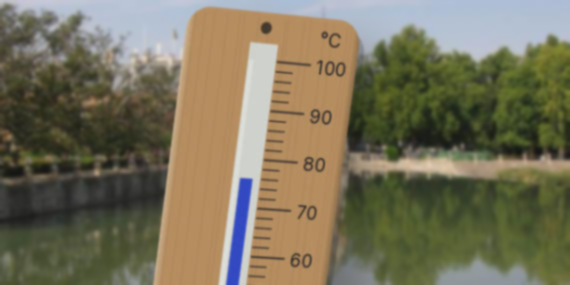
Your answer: °C 76
